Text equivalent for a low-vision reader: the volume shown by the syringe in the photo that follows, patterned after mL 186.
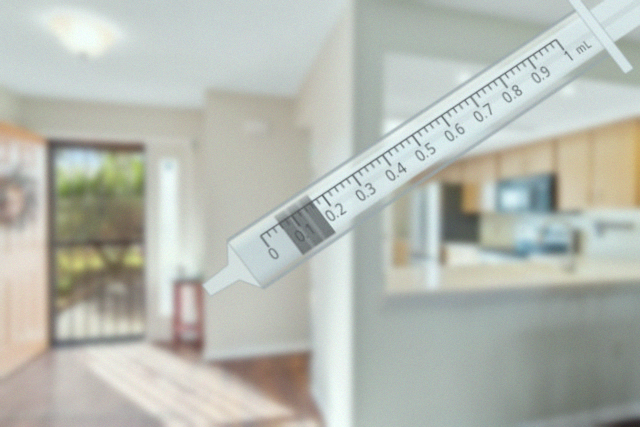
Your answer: mL 0.06
